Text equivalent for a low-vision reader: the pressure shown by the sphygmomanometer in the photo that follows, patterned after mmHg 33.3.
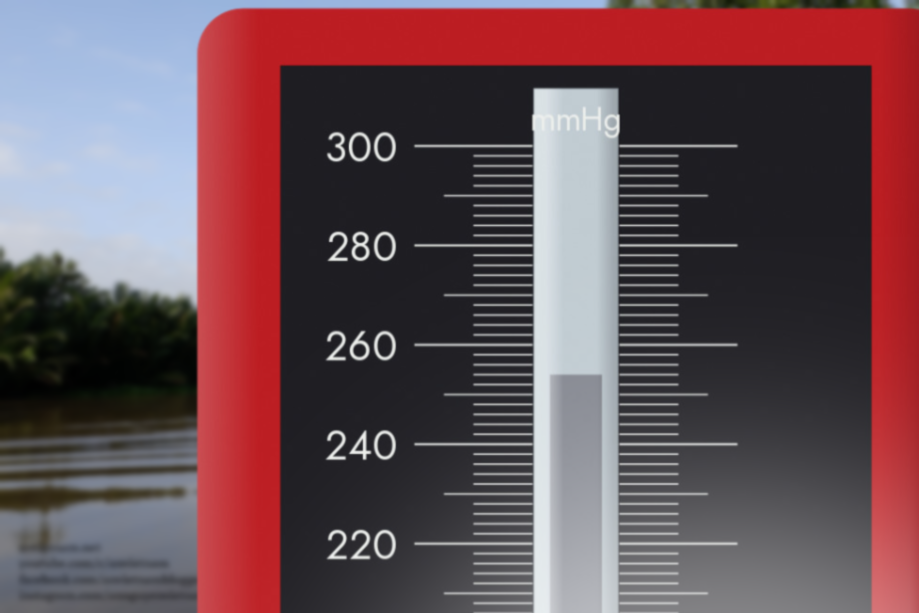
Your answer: mmHg 254
